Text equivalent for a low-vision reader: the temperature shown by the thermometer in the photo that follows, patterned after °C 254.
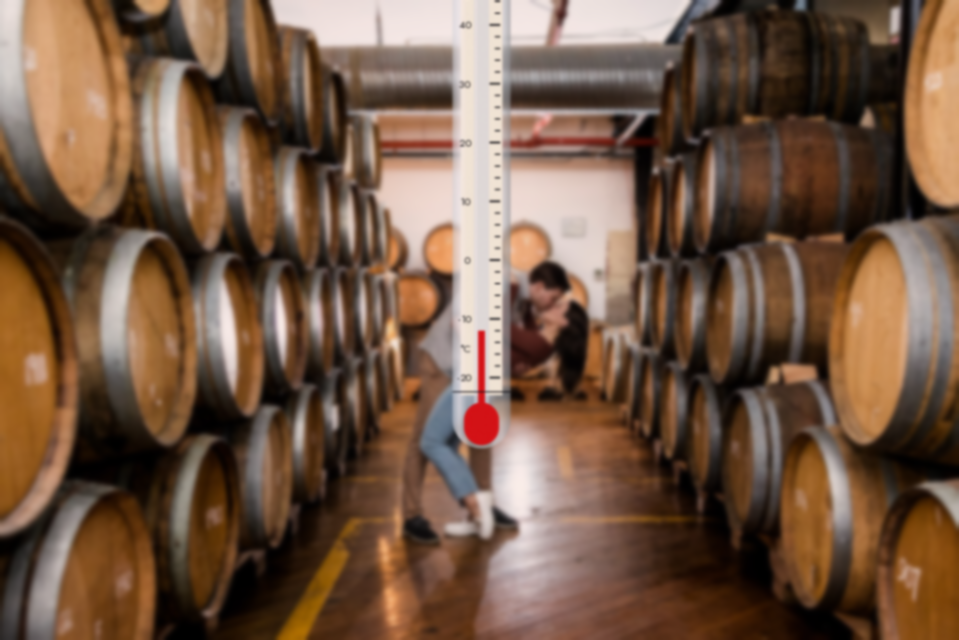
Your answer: °C -12
